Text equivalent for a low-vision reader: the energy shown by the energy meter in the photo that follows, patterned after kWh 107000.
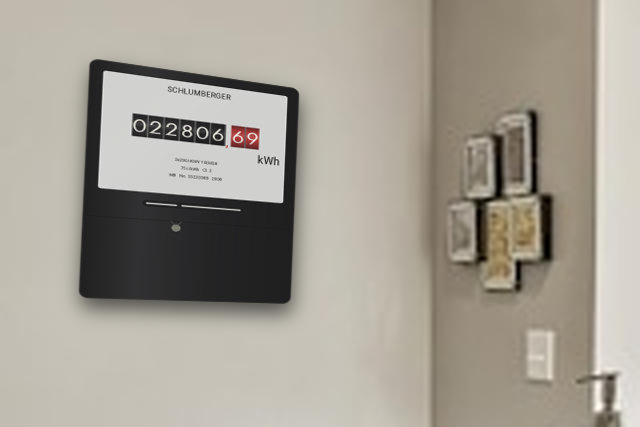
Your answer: kWh 22806.69
